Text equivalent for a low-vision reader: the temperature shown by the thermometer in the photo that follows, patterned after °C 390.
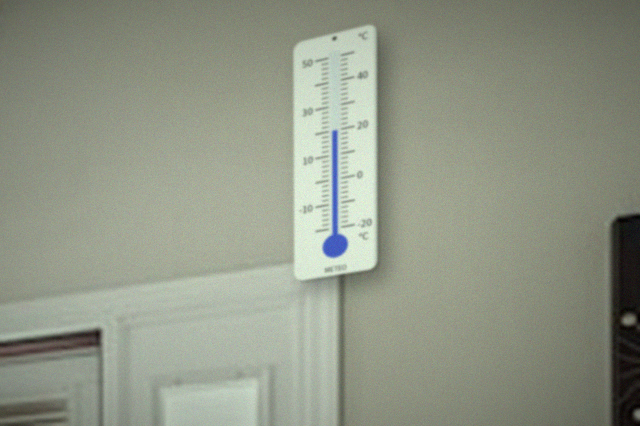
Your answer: °C 20
